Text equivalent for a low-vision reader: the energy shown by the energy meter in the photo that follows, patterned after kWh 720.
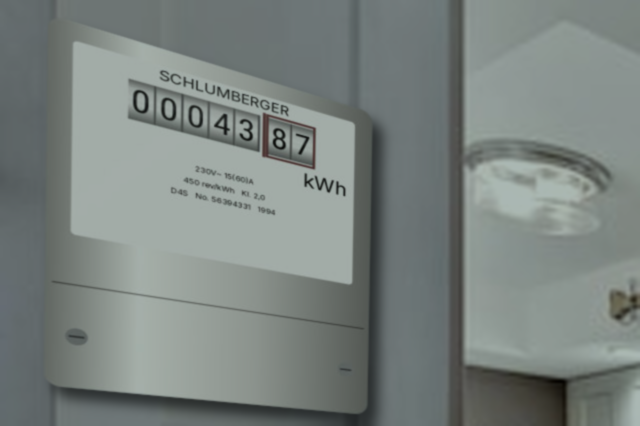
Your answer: kWh 43.87
